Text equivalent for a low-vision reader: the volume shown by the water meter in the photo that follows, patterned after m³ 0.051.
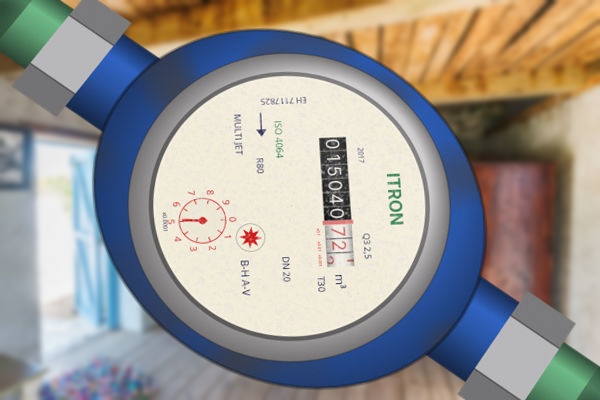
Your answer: m³ 15040.7215
